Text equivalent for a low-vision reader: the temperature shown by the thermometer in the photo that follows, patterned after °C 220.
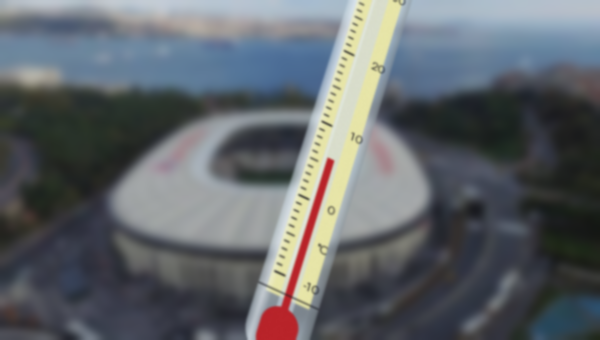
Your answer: °C 6
